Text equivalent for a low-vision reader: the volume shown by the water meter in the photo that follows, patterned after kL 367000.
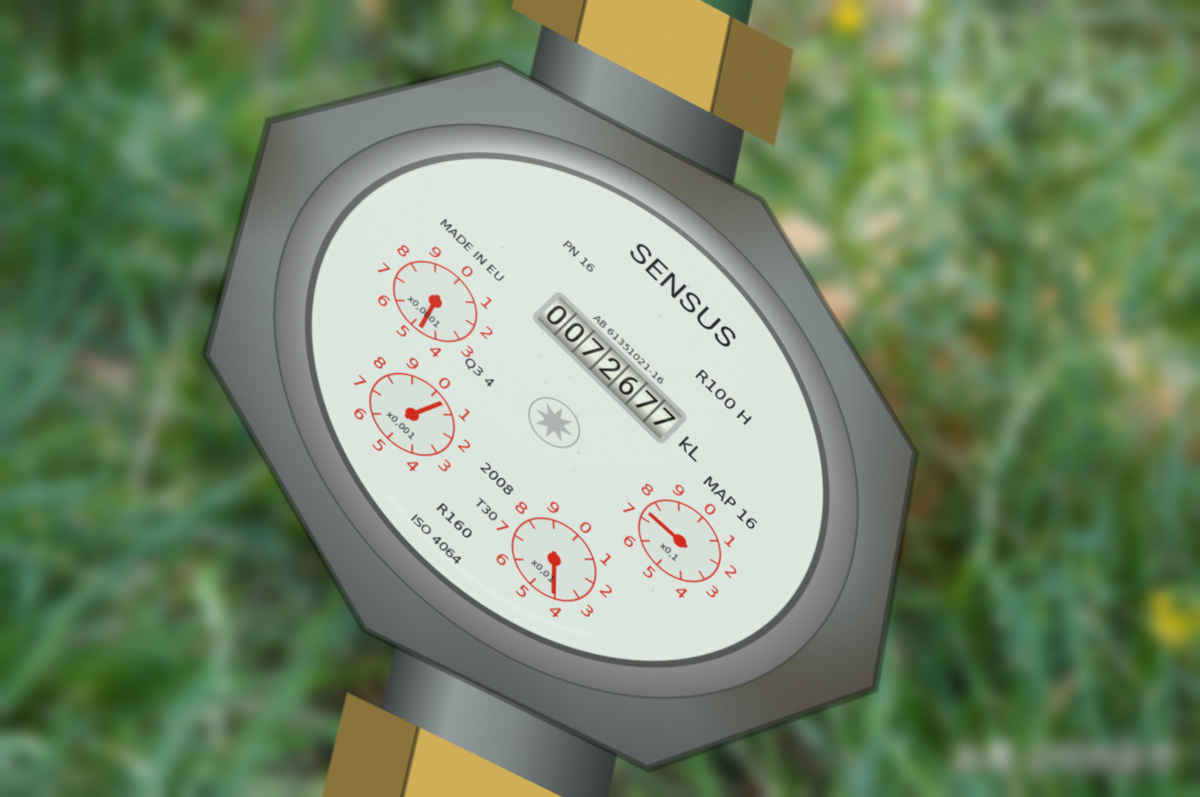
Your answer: kL 72677.7404
